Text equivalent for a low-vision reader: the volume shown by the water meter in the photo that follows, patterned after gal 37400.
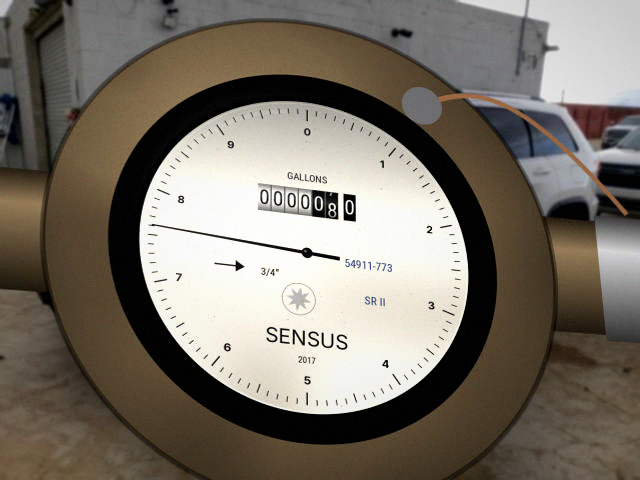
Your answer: gal 77.6
